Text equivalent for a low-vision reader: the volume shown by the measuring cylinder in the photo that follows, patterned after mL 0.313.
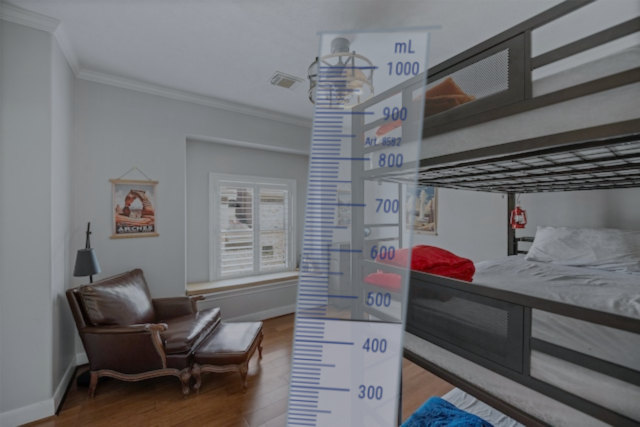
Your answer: mL 450
